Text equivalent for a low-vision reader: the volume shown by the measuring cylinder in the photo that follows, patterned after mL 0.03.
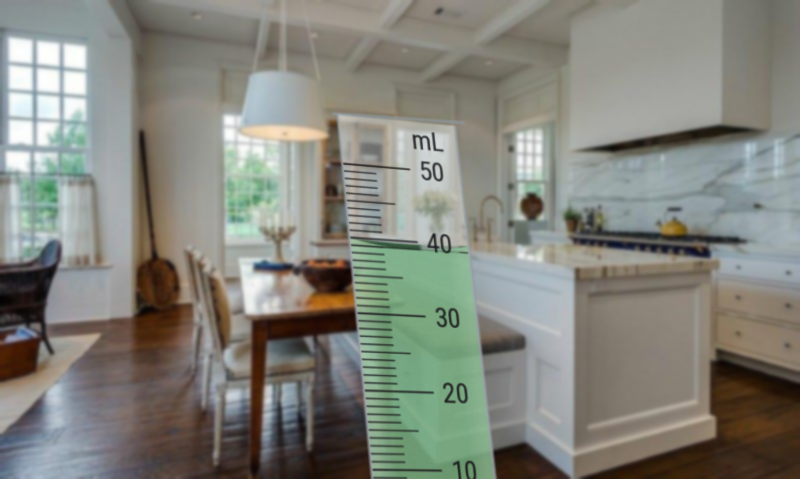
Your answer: mL 39
